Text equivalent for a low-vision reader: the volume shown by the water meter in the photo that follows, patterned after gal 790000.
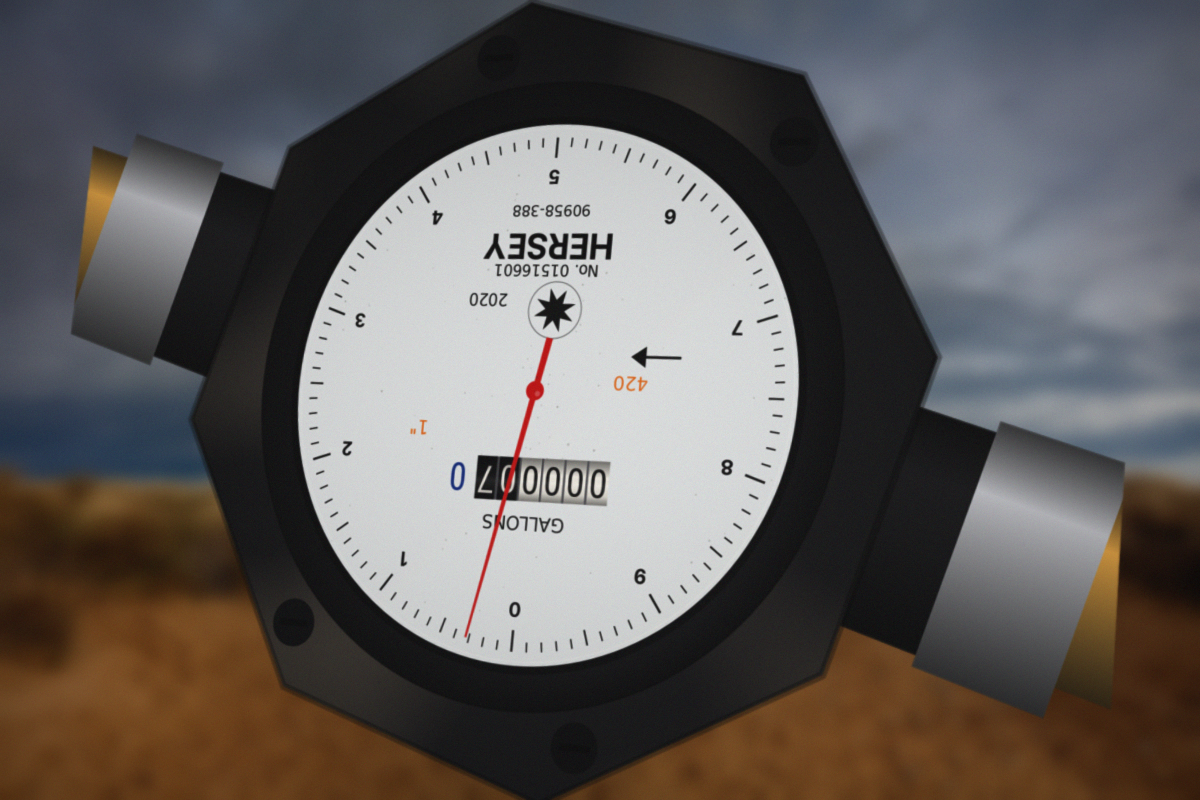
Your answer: gal 70.3
